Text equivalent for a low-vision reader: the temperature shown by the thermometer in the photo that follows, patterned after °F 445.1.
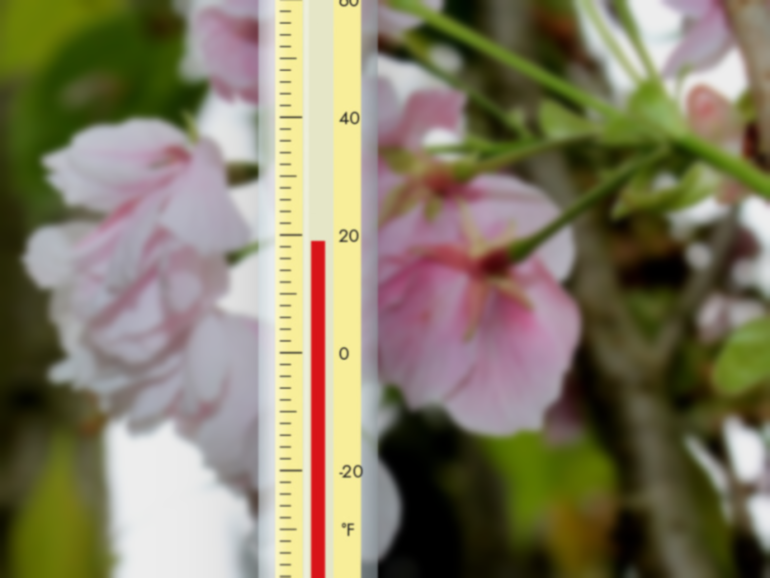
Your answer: °F 19
